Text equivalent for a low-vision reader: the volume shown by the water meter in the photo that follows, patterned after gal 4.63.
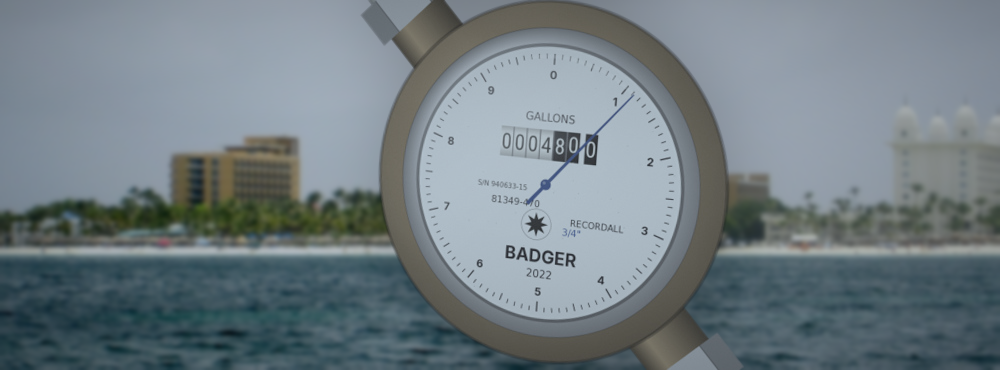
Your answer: gal 4801.1
